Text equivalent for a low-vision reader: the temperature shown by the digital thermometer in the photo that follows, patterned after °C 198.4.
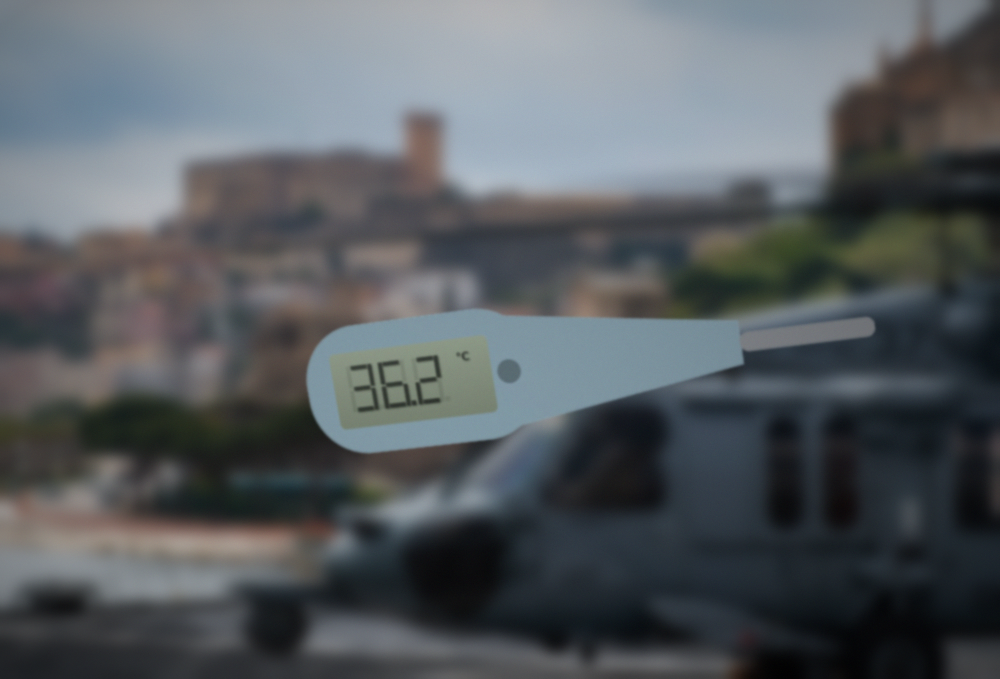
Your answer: °C 36.2
